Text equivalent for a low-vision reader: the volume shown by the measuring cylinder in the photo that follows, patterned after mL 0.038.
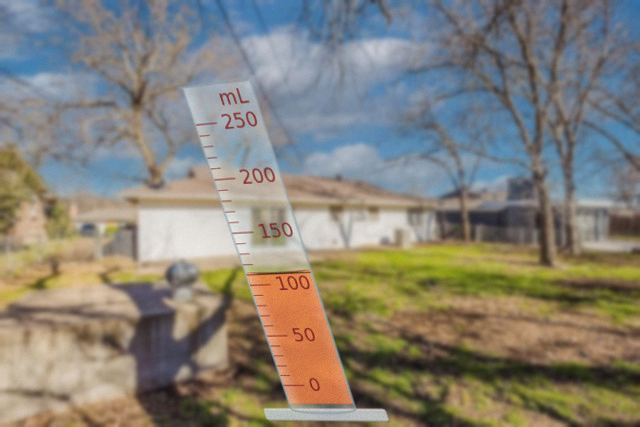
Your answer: mL 110
